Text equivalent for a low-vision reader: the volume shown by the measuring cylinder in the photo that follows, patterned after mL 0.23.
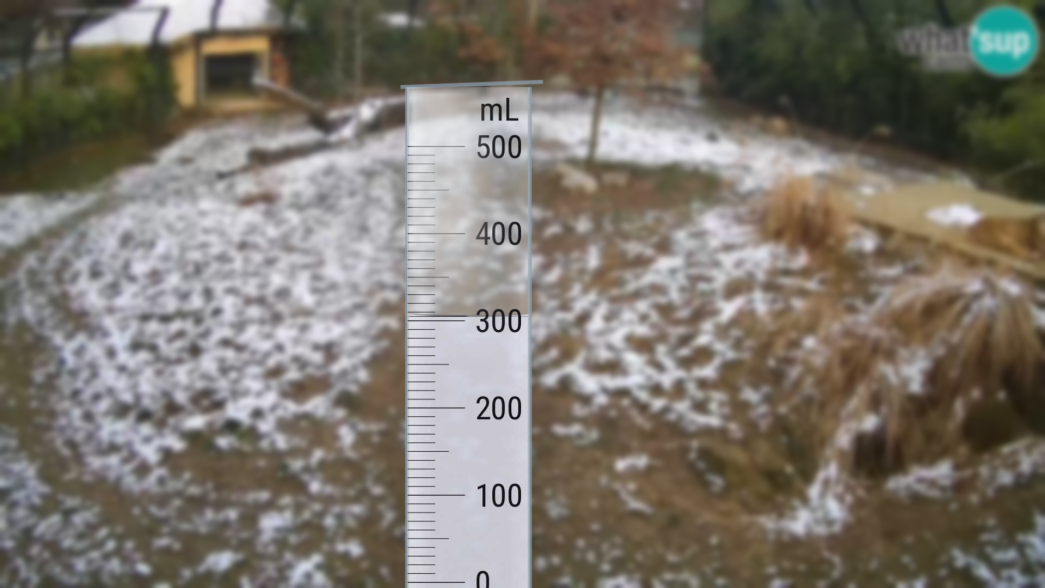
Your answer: mL 305
